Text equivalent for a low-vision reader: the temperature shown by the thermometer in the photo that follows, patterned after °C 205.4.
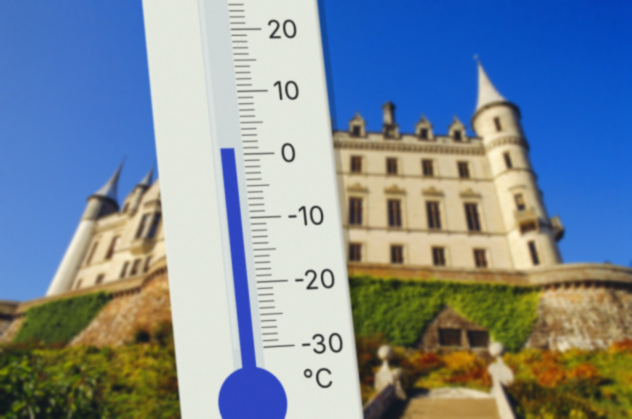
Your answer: °C 1
